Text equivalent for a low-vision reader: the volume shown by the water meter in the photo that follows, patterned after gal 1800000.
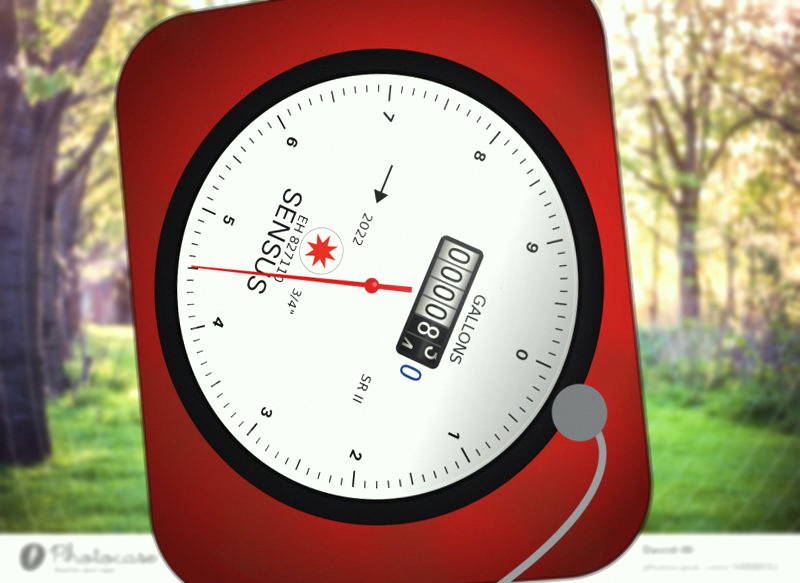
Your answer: gal 834.5
